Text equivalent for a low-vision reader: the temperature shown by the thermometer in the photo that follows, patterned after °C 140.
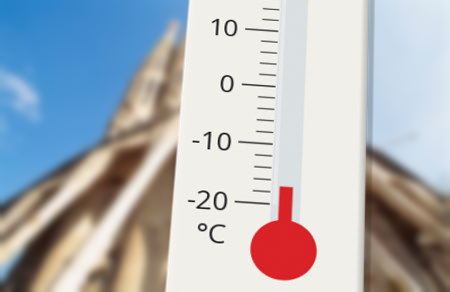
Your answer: °C -17
